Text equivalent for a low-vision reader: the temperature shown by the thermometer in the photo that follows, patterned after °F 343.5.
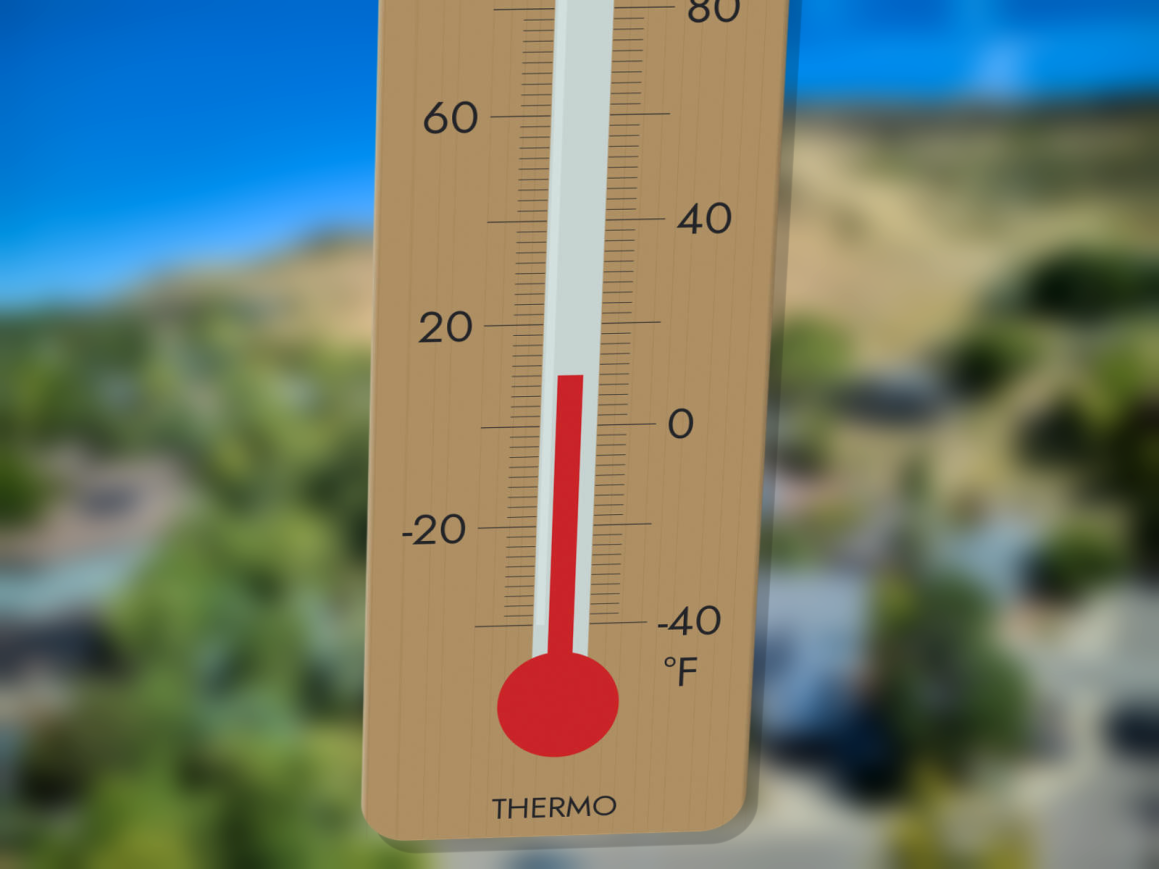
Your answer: °F 10
